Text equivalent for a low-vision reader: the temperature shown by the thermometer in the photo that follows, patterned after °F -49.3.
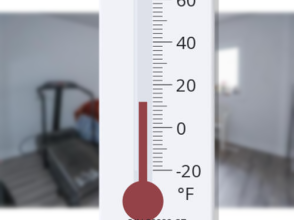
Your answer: °F 12
